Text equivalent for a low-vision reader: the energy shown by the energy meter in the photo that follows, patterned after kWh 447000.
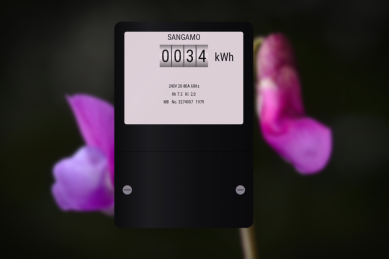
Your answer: kWh 34
